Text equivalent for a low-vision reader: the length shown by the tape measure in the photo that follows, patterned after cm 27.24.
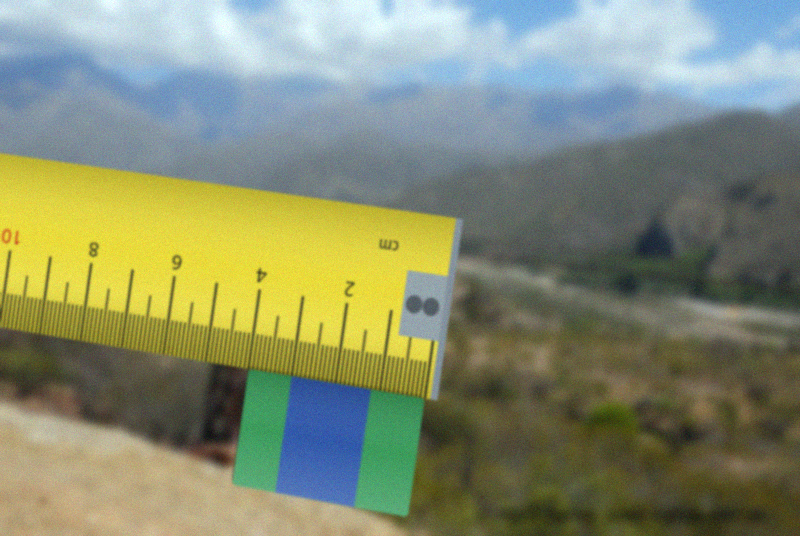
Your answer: cm 4
